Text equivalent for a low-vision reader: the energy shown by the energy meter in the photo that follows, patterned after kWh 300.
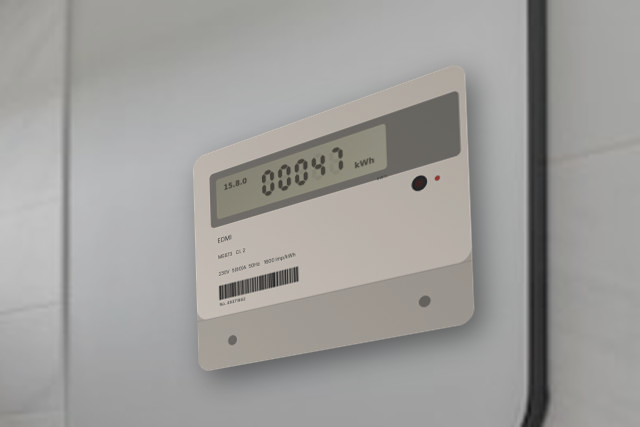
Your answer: kWh 47
